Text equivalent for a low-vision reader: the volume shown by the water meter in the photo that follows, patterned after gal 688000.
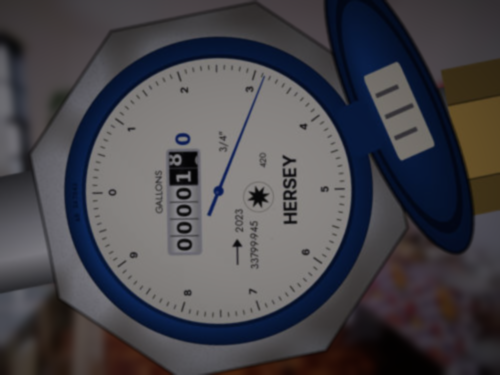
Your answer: gal 183.1
